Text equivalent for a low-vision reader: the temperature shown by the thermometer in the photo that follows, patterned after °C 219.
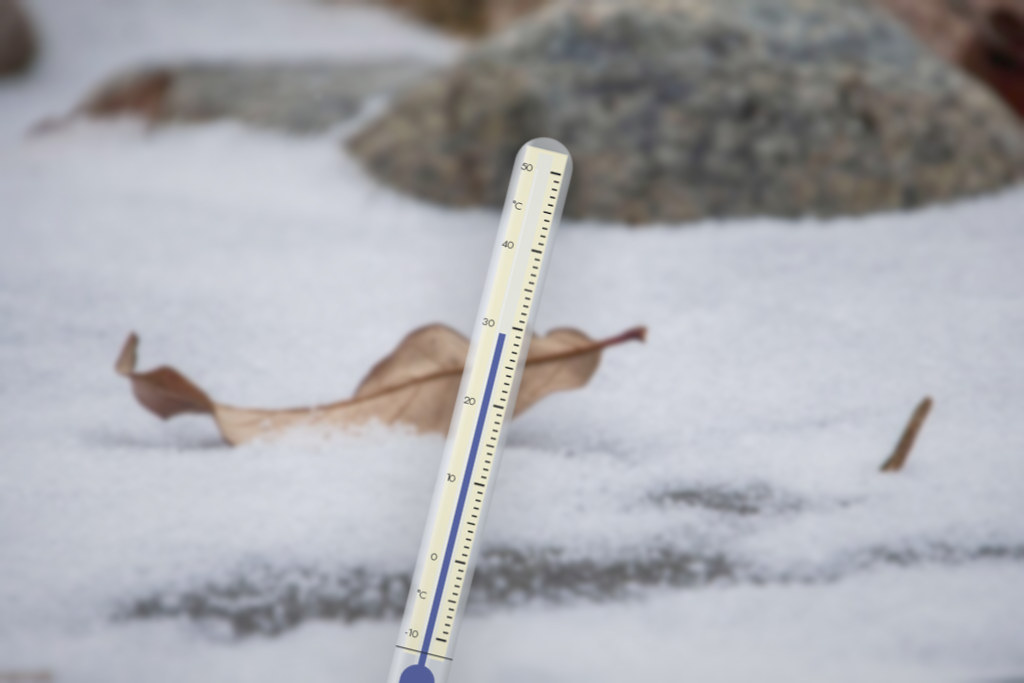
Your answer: °C 29
